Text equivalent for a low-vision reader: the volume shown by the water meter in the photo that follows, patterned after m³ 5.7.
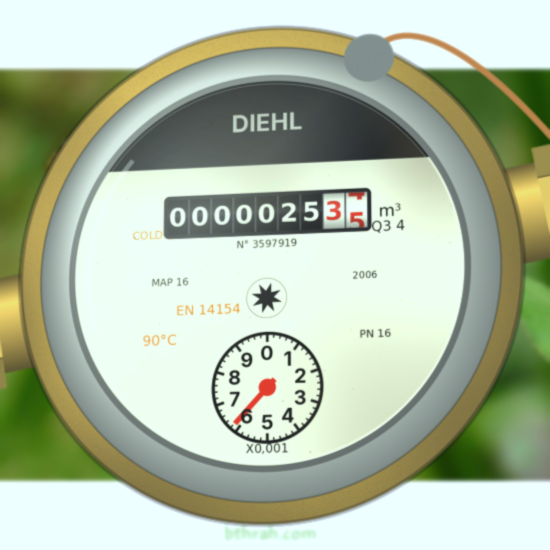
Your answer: m³ 25.346
